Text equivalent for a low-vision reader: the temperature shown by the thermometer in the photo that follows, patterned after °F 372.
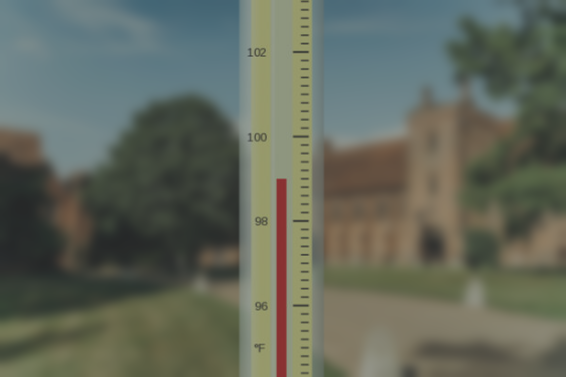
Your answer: °F 99
